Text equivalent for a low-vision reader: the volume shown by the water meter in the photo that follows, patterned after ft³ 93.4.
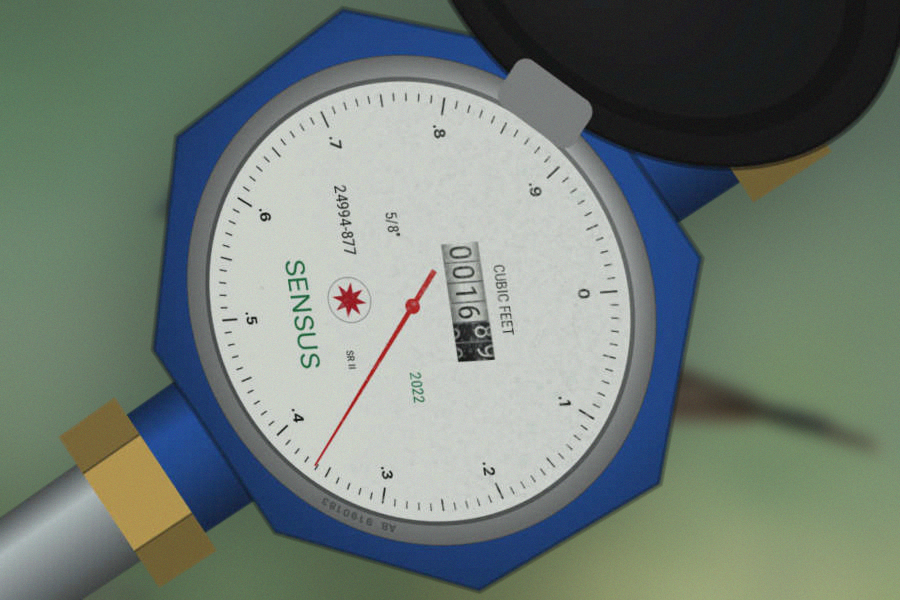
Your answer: ft³ 1689.36
